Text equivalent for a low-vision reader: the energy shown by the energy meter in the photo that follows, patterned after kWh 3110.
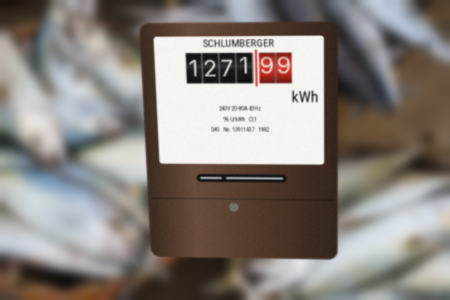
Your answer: kWh 1271.99
